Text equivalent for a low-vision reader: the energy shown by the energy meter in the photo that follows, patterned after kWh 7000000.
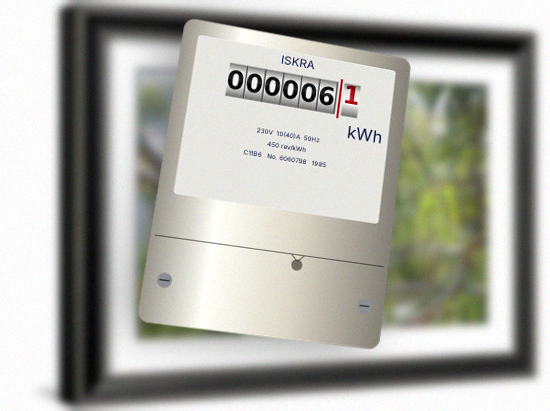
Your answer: kWh 6.1
